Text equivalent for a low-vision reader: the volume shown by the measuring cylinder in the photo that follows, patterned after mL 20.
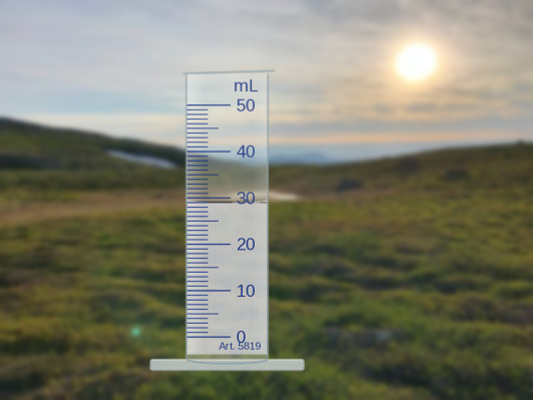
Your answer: mL 29
